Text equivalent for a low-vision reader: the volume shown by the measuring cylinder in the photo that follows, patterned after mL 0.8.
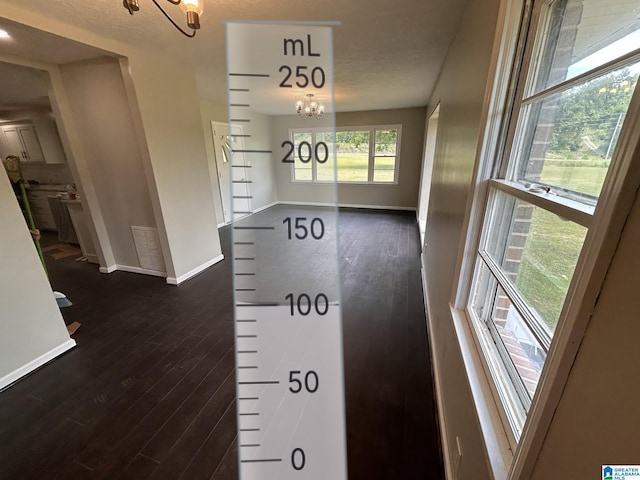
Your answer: mL 100
